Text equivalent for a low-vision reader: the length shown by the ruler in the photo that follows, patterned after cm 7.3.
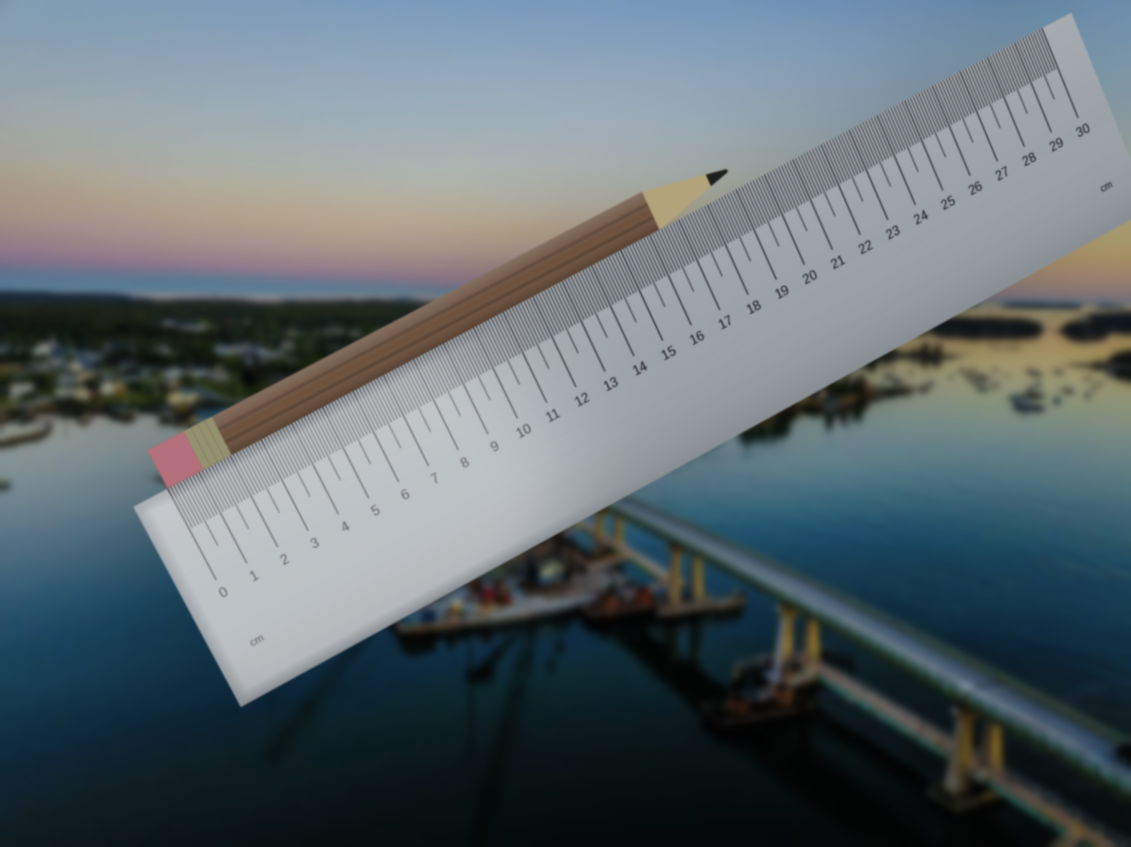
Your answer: cm 19
